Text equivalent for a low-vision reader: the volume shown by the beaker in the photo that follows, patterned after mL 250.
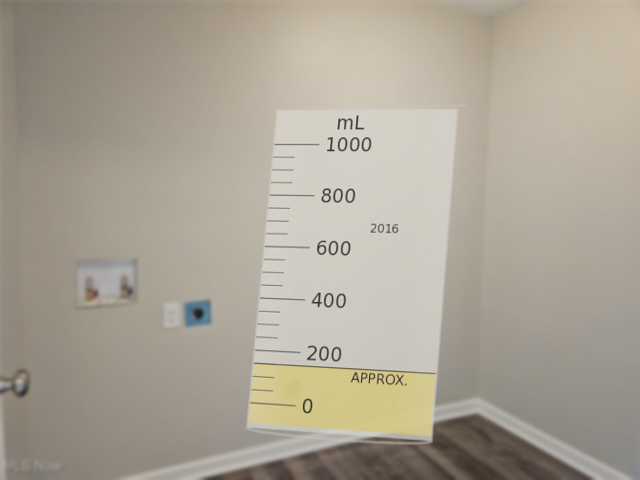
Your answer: mL 150
